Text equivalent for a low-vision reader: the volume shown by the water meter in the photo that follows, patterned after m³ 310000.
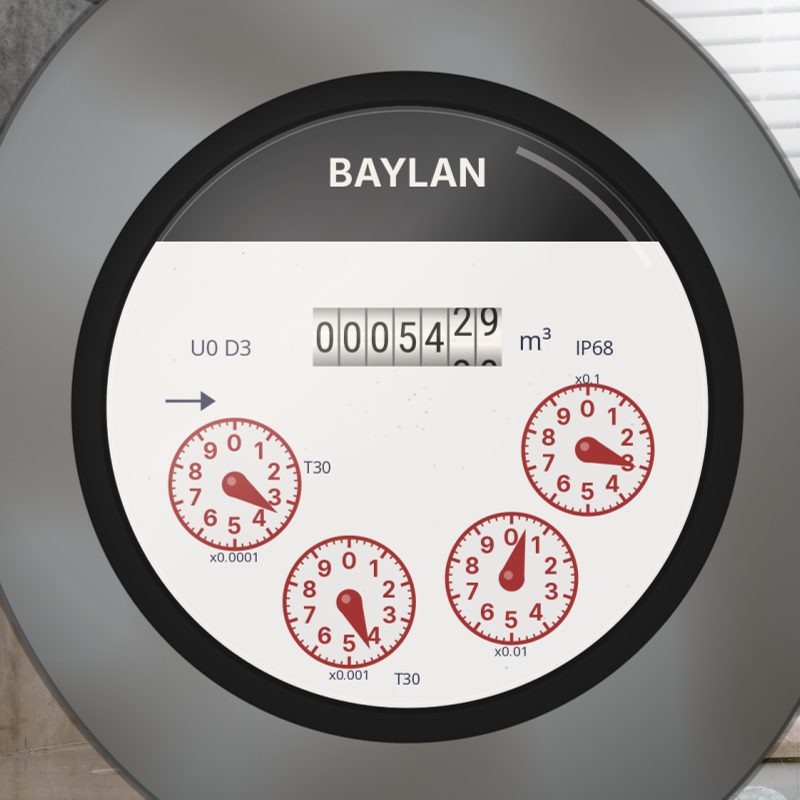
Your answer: m³ 5429.3043
